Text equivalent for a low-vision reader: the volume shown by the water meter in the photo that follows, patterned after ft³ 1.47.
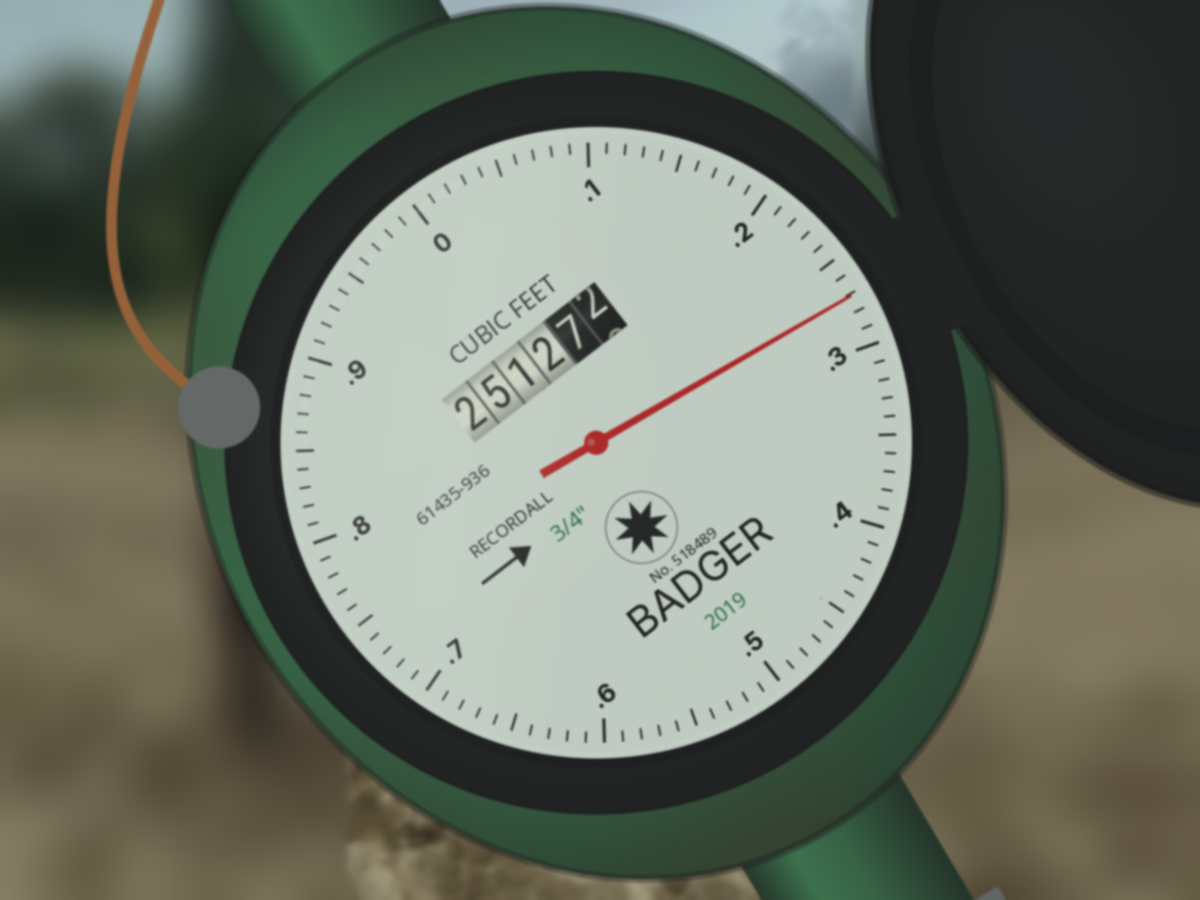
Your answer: ft³ 251272.27
